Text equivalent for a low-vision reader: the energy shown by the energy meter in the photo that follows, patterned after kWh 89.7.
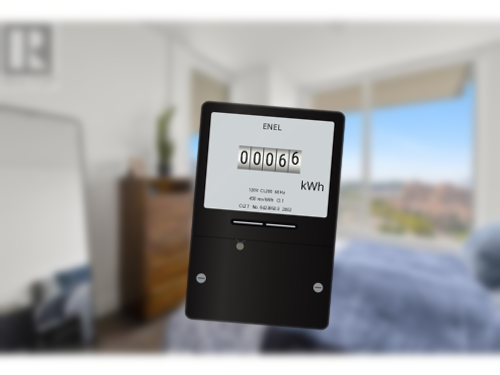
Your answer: kWh 66
